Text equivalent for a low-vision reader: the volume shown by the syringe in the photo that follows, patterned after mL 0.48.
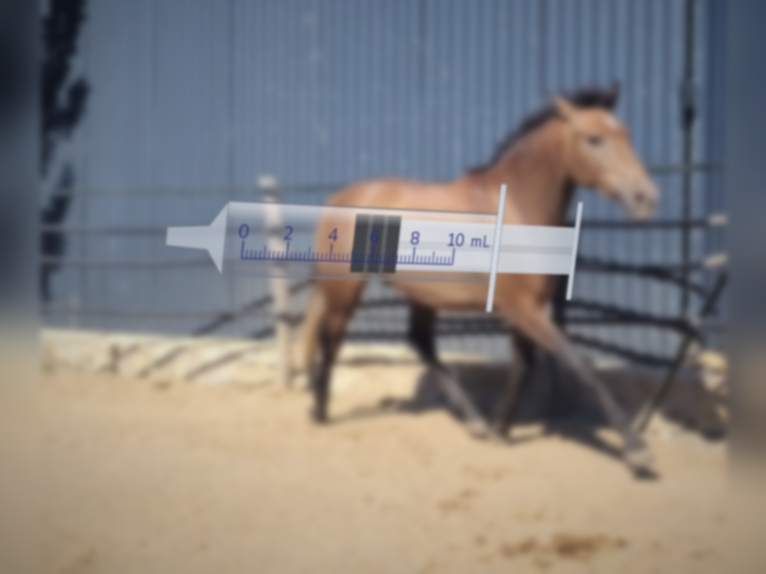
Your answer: mL 5
